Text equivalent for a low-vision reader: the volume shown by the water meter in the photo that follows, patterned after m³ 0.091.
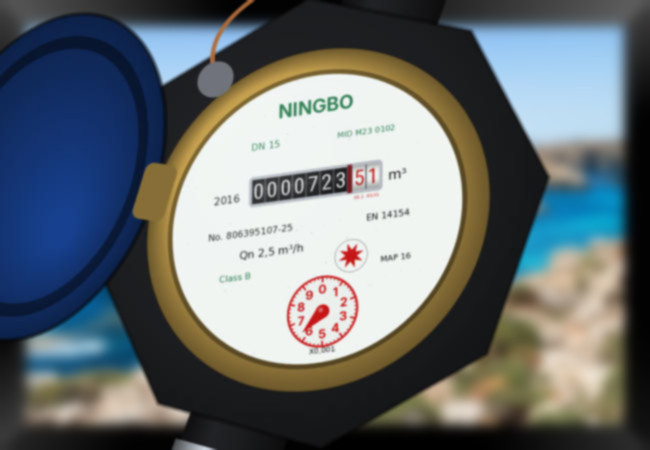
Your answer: m³ 723.516
